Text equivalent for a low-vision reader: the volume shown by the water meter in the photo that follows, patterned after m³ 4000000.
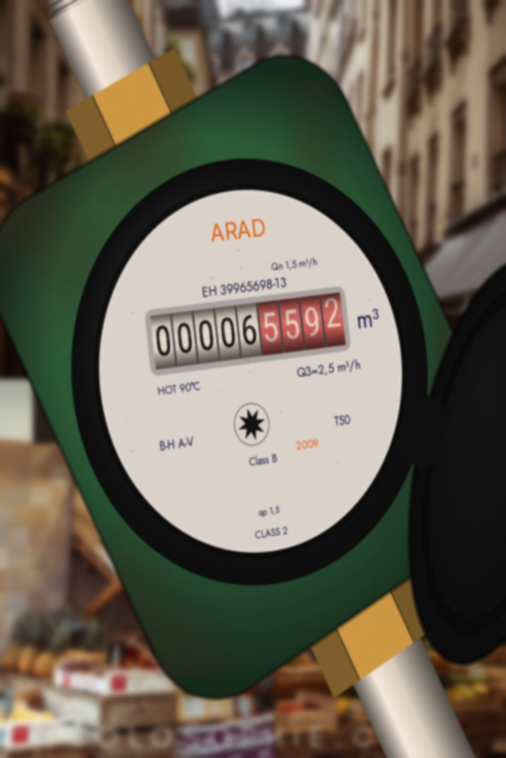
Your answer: m³ 6.5592
